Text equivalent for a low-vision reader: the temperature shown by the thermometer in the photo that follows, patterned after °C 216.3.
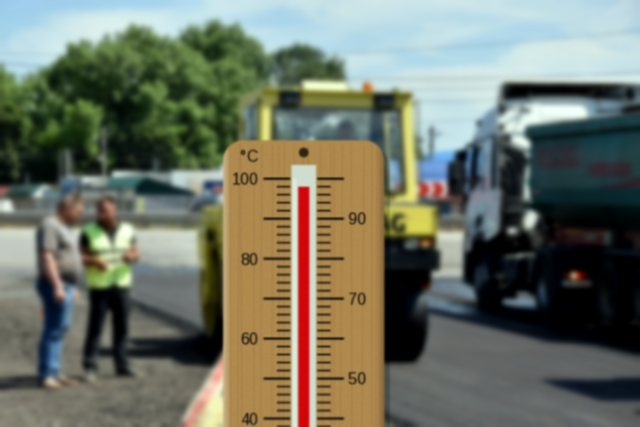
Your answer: °C 98
